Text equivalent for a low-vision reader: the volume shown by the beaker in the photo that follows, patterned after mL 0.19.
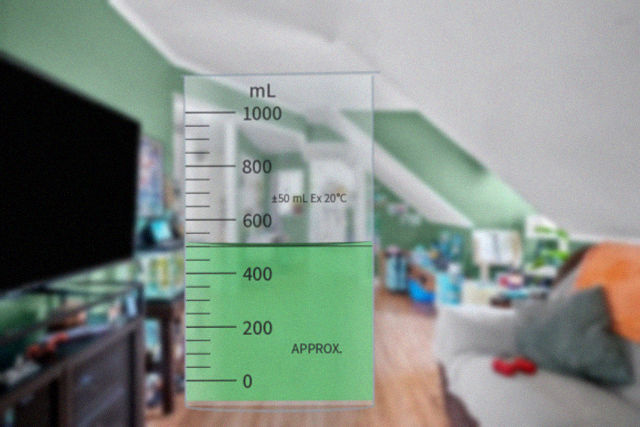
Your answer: mL 500
